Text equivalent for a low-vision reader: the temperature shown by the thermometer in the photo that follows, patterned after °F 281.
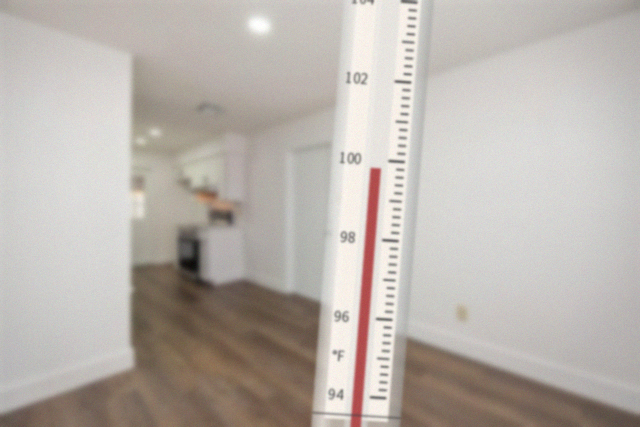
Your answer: °F 99.8
